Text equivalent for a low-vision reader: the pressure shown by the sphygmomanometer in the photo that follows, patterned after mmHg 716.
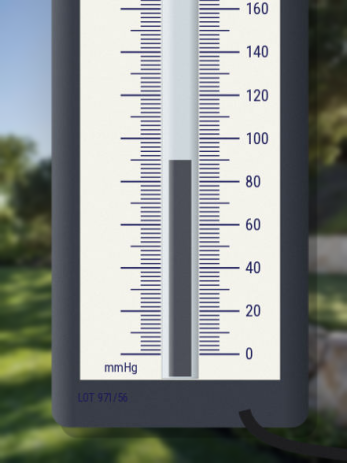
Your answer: mmHg 90
